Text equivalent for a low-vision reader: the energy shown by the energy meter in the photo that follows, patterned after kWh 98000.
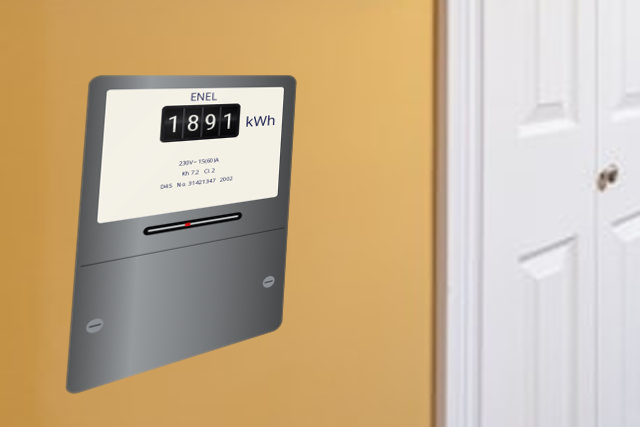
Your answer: kWh 1891
